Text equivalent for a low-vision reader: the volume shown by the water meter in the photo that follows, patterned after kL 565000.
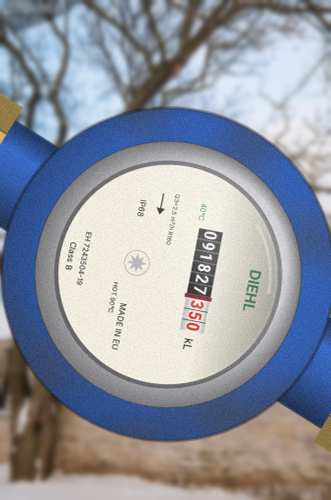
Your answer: kL 91827.350
